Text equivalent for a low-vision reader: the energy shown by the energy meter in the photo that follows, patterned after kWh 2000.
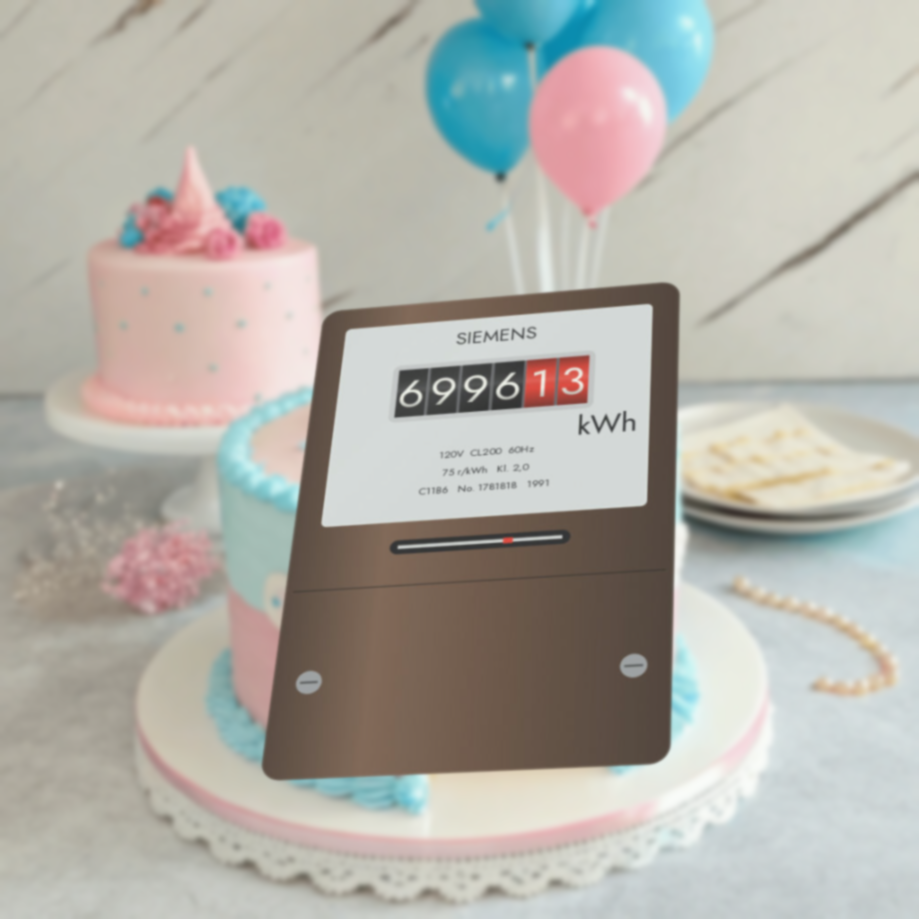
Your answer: kWh 6996.13
